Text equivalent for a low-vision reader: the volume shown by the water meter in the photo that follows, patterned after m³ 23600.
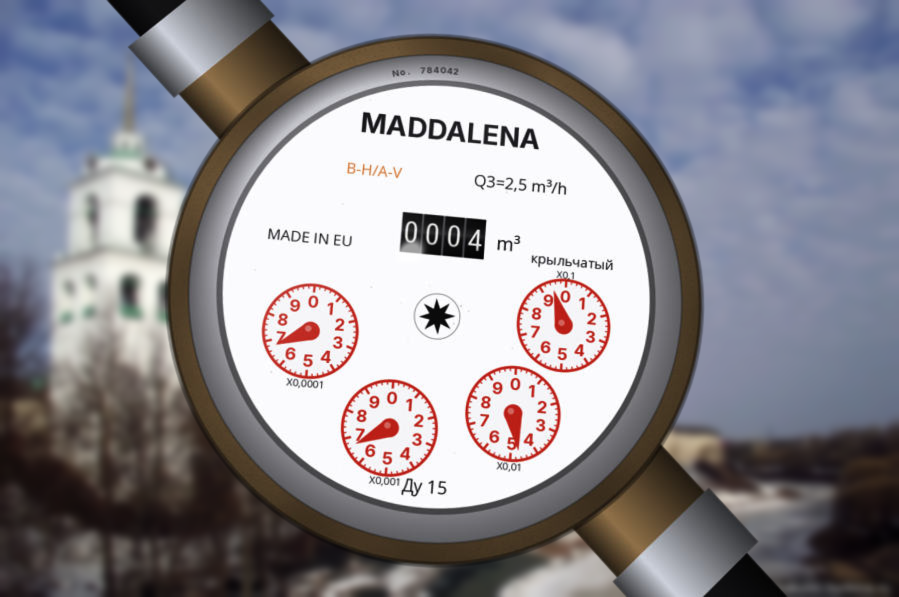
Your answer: m³ 3.9466
